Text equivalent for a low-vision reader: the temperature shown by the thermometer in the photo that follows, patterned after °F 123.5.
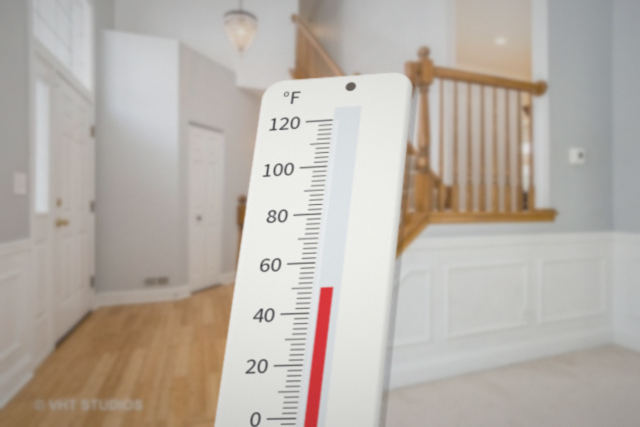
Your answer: °F 50
